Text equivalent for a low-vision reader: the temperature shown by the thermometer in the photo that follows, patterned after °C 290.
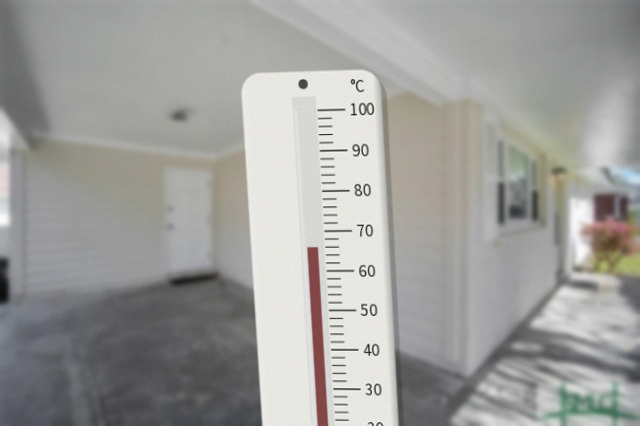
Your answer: °C 66
